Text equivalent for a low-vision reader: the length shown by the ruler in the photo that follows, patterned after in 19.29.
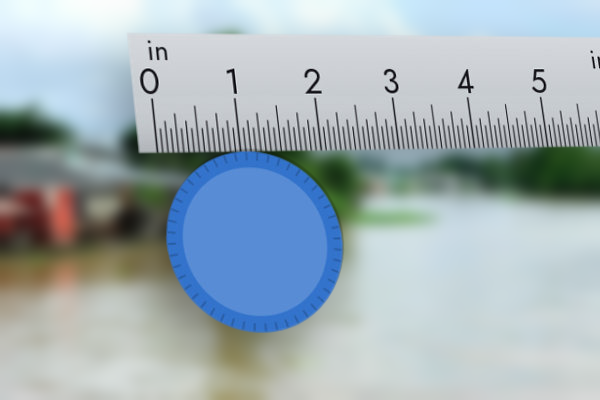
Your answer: in 2.125
